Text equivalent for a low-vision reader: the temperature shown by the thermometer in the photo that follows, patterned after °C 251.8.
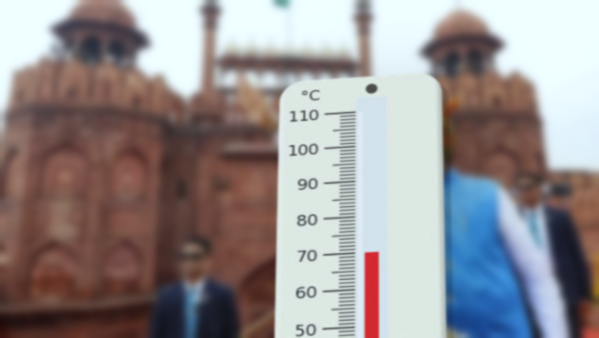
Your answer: °C 70
